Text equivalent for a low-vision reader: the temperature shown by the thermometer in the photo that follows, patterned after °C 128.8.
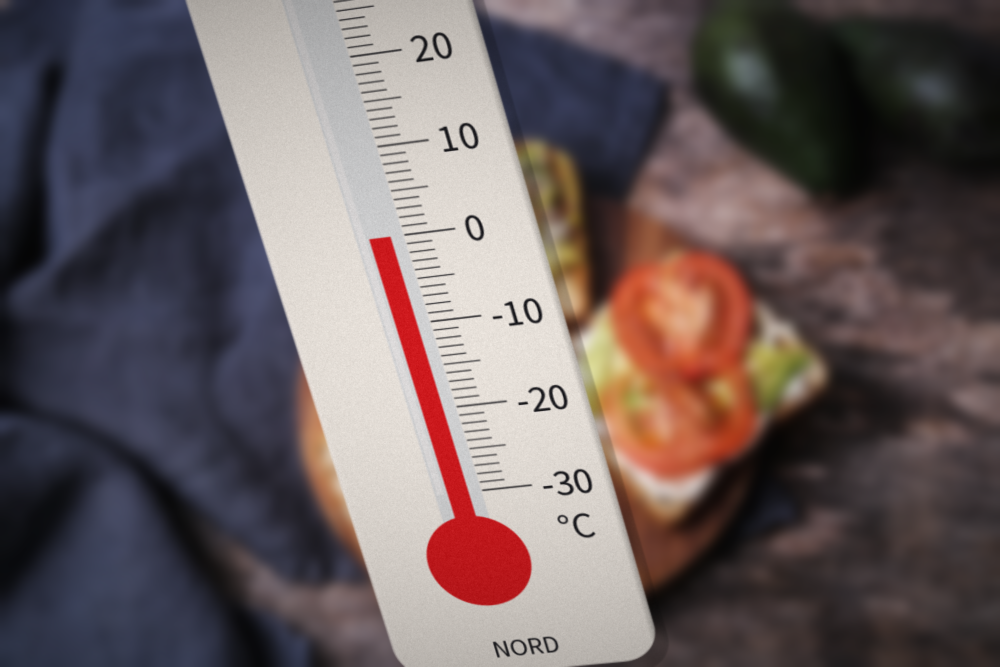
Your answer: °C 0
